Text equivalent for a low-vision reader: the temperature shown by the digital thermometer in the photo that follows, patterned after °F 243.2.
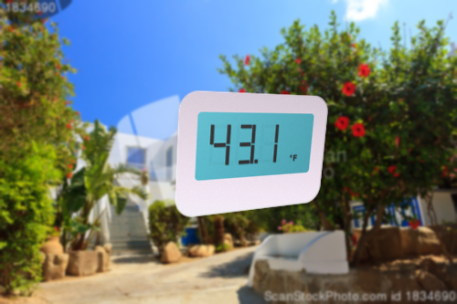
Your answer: °F 43.1
